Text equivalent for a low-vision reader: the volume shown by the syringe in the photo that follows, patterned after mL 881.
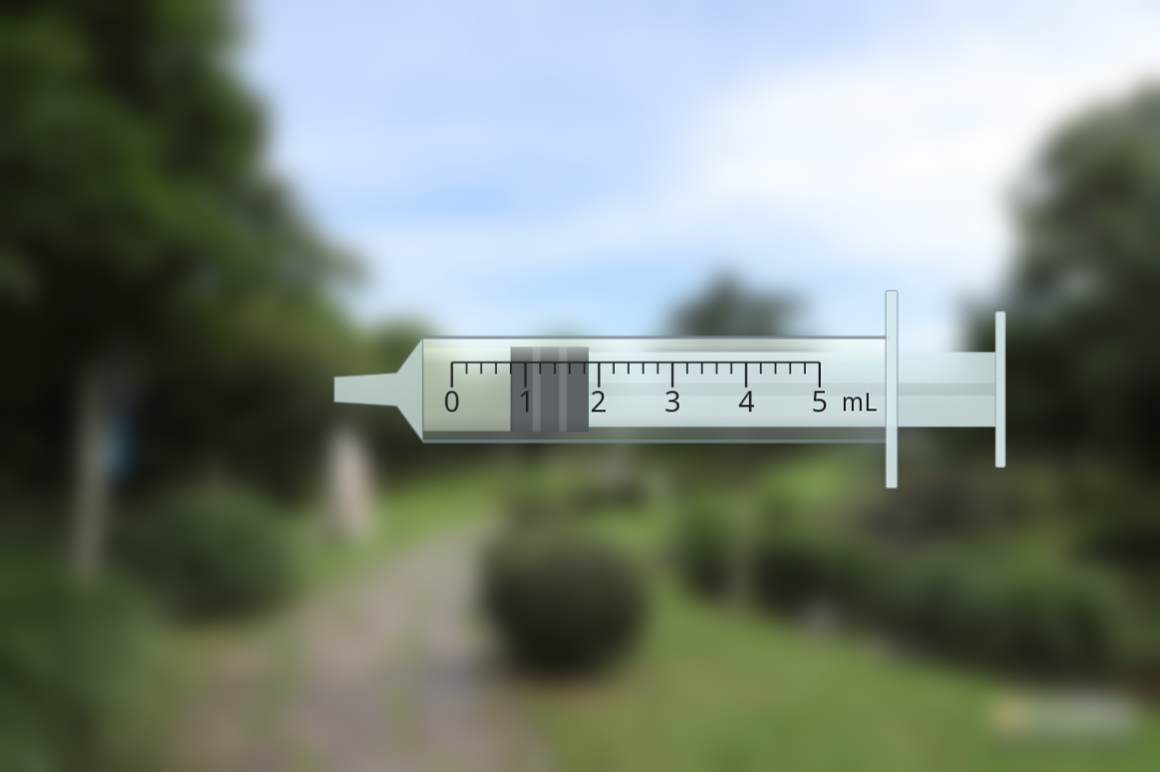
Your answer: mL 0.8
